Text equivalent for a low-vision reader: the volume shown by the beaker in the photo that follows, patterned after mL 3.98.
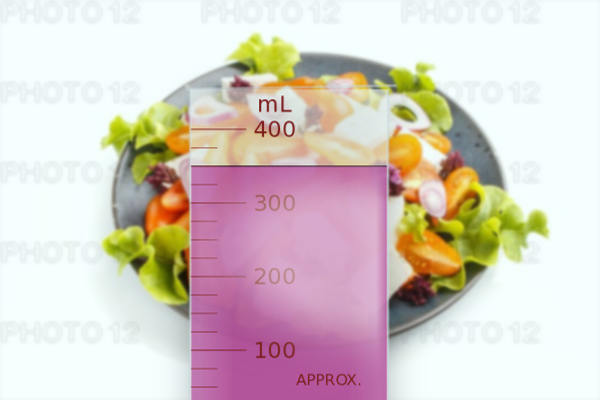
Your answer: mL 350
